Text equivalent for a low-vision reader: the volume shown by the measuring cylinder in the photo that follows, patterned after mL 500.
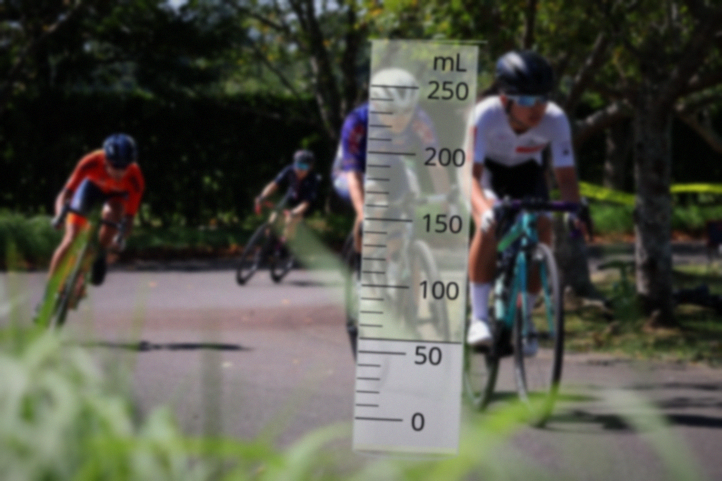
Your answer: mL 60
